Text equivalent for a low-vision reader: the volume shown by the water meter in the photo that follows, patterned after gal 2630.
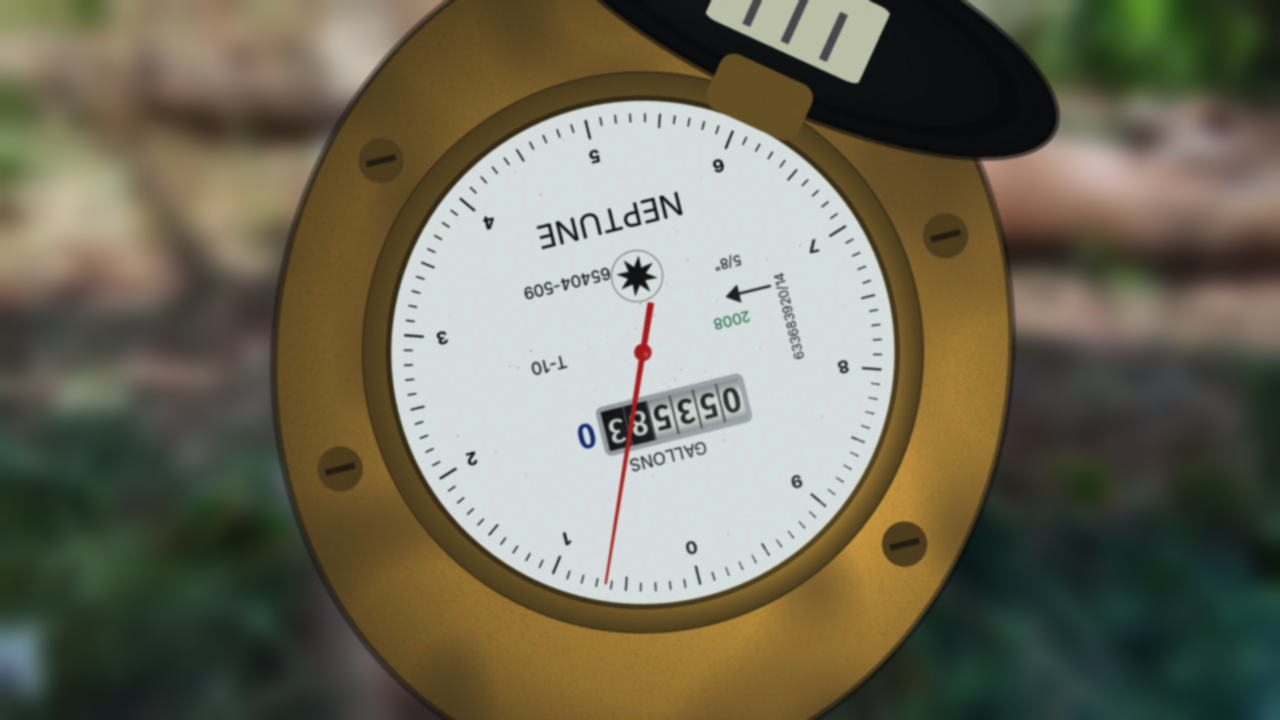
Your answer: gal 535830.6
